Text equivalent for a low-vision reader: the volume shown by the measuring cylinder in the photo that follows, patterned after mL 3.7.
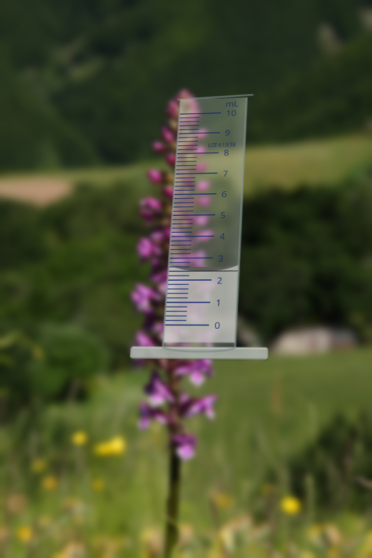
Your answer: mL 2.4
